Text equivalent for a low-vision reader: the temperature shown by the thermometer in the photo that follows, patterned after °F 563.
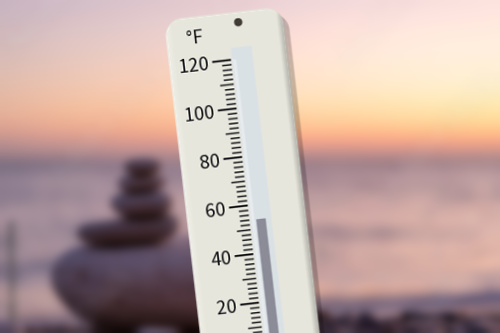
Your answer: °F 54
